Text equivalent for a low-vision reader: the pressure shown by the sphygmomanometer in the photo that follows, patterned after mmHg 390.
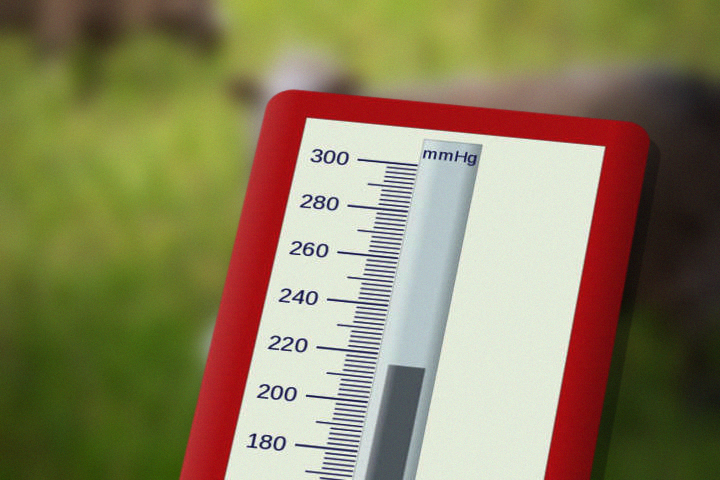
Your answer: mmHg 216
